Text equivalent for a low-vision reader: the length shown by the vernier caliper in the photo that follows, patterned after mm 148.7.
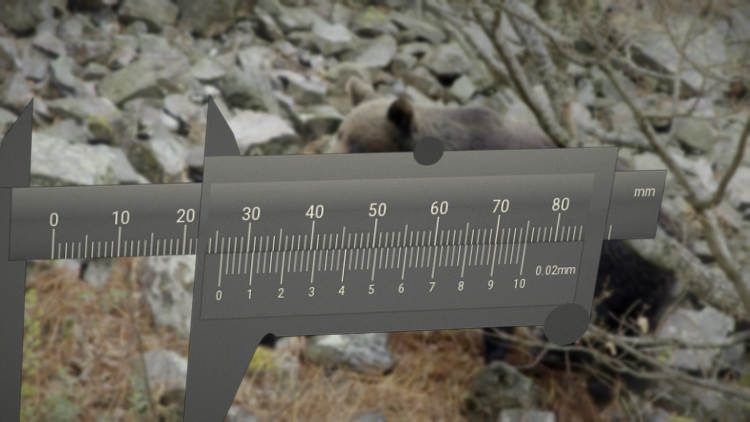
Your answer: mm 26.0
